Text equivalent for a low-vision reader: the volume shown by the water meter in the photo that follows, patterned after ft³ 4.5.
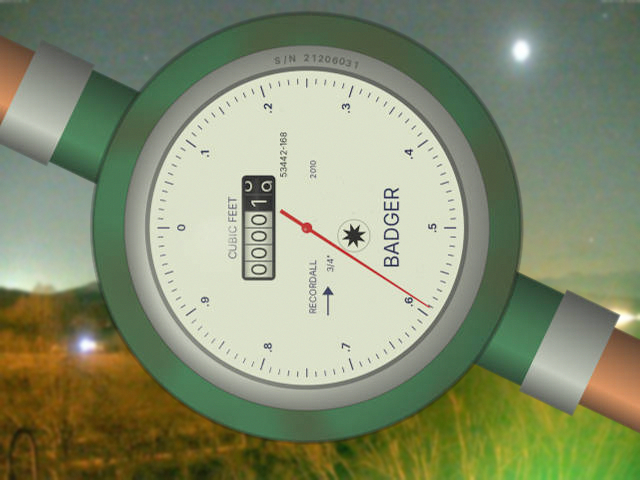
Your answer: ft³ 18.59
